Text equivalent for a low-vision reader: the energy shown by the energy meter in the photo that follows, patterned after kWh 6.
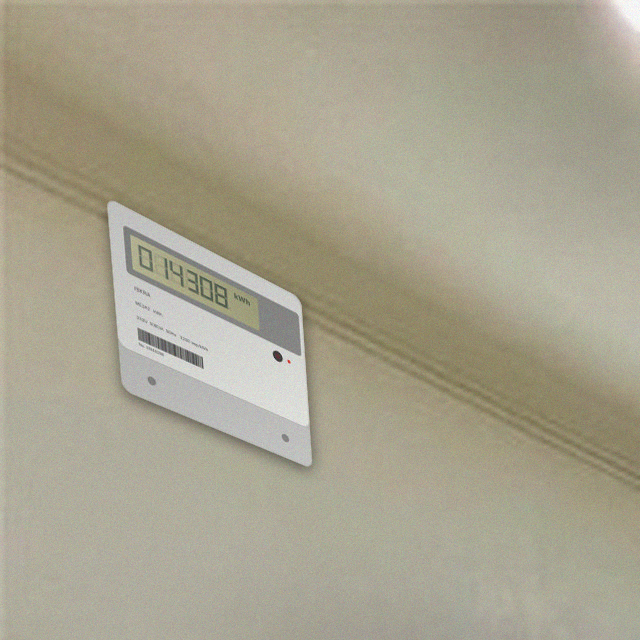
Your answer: kWh 14308
